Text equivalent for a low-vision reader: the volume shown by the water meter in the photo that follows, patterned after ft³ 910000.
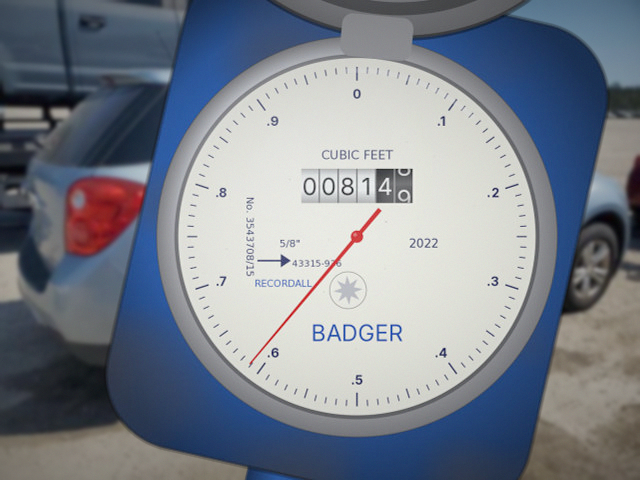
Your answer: ft³ 8148.61
